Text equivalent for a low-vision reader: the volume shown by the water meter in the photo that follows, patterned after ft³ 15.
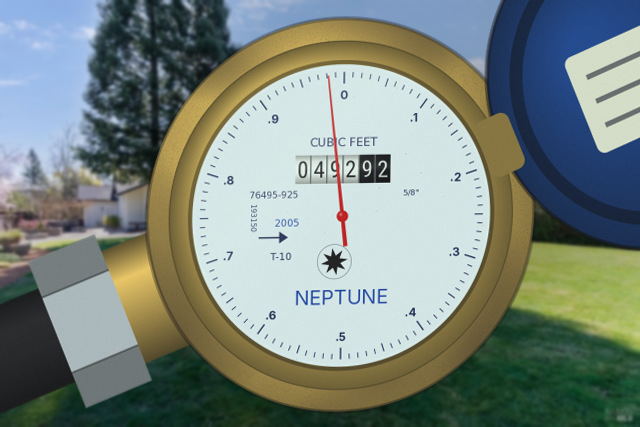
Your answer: ft³ 49291.98
